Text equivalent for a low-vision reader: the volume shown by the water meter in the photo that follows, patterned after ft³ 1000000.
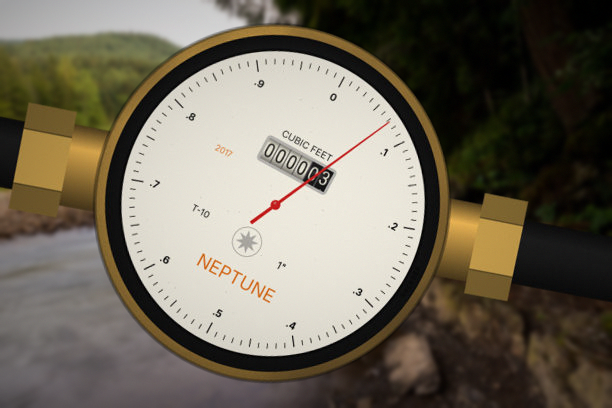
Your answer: ft³ 3.07
